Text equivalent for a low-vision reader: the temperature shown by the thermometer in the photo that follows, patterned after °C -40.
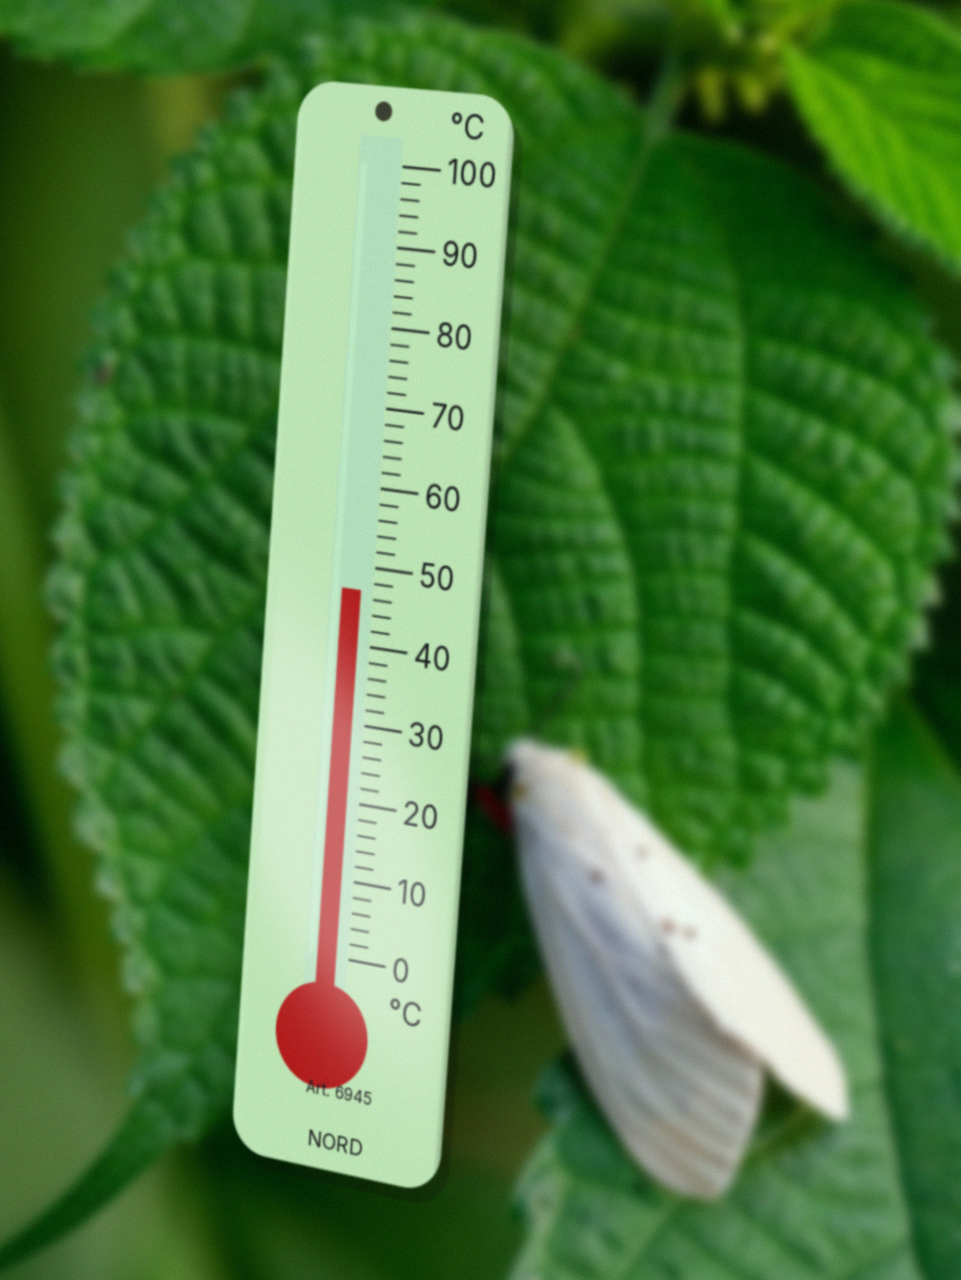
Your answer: °C 47
